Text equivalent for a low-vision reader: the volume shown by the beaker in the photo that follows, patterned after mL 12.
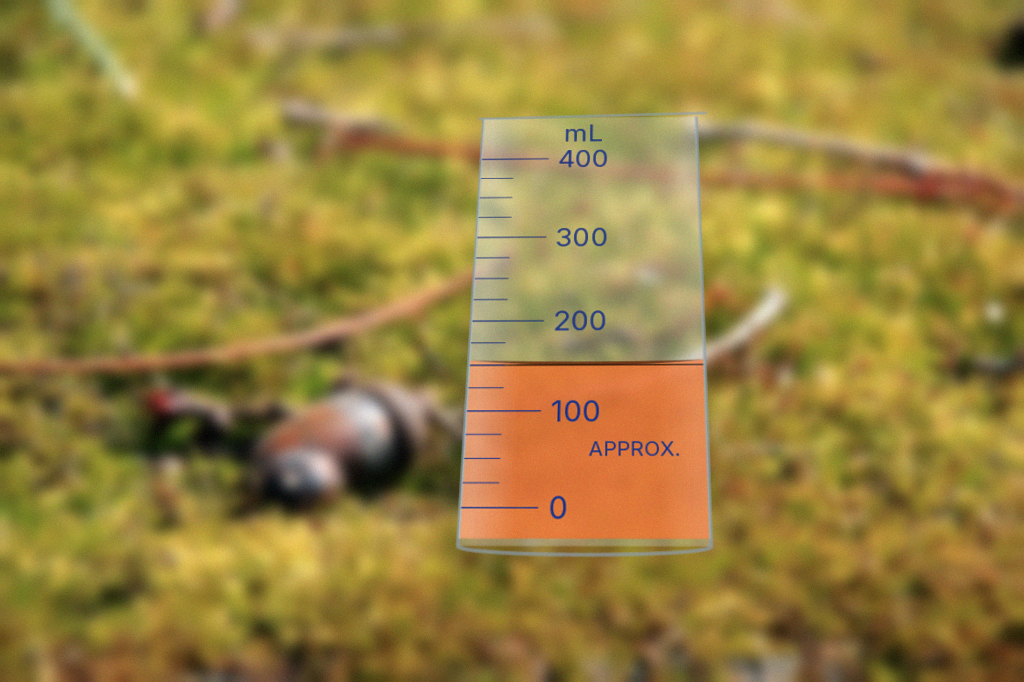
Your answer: mL 150
